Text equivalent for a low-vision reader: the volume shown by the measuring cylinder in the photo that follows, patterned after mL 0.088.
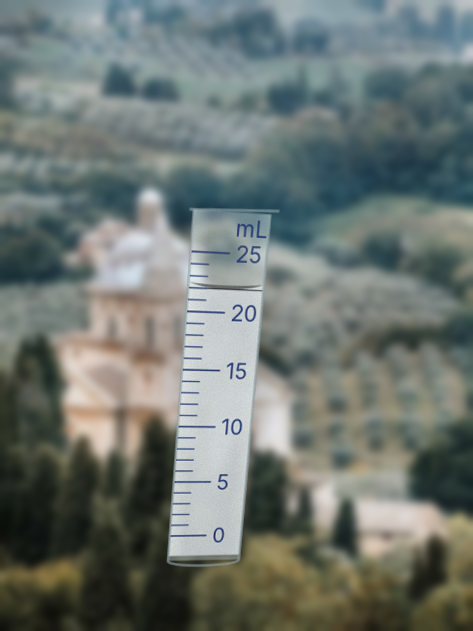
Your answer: mL 22
